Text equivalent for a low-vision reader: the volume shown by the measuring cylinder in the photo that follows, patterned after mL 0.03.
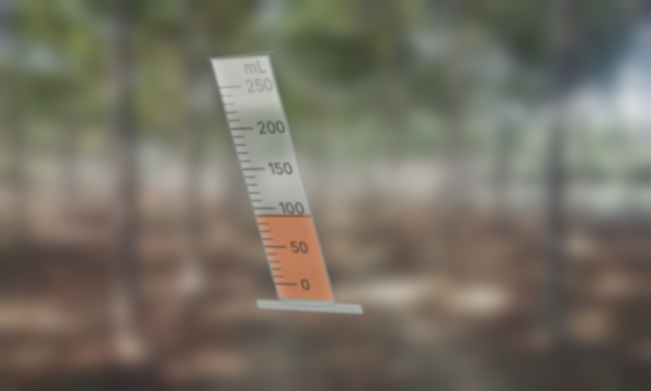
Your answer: mL 90
